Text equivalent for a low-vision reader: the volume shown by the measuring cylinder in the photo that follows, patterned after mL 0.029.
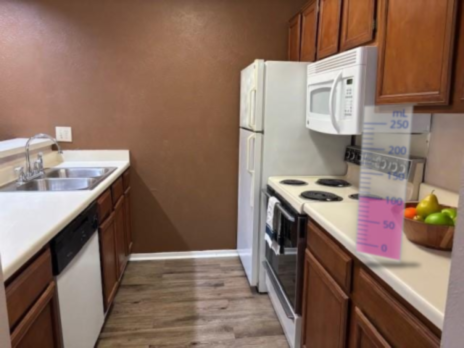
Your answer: mL 100
